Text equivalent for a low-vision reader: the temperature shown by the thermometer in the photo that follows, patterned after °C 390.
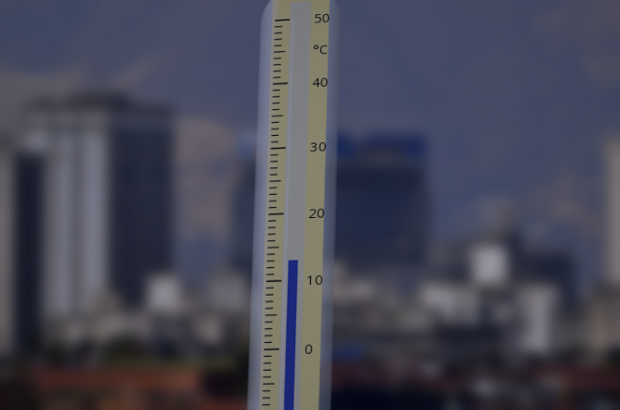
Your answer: °C 13
